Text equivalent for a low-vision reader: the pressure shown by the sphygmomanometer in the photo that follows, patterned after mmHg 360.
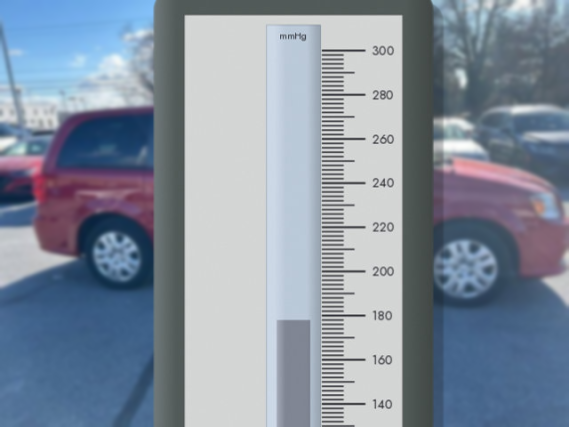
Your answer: mmHg 178
